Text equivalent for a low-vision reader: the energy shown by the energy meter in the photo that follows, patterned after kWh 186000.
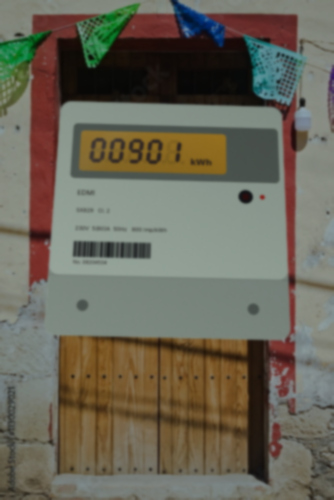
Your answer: kWh 901
